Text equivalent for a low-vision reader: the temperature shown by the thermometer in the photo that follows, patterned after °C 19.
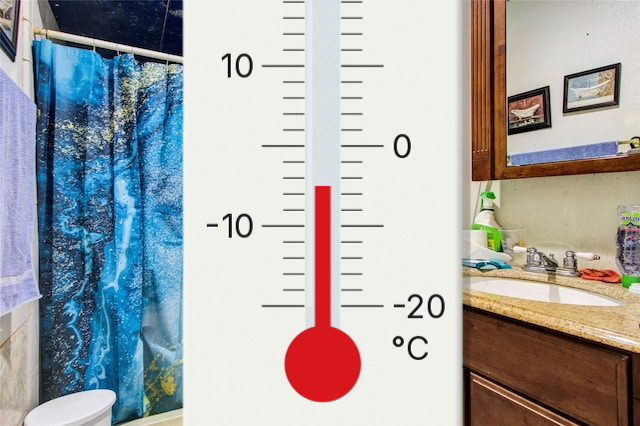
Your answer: °C -5
